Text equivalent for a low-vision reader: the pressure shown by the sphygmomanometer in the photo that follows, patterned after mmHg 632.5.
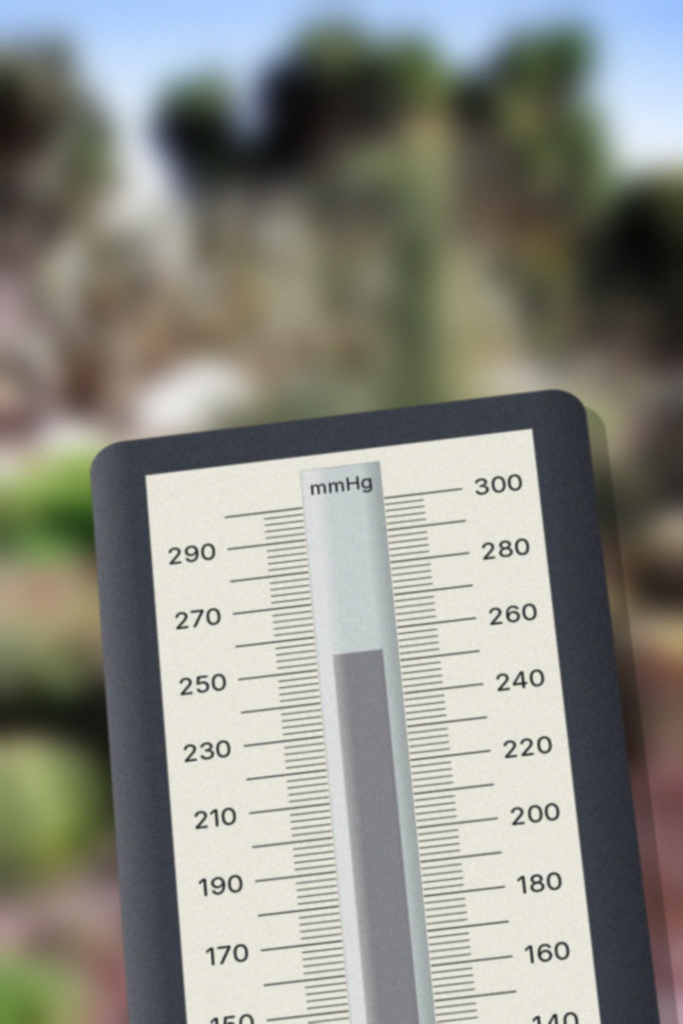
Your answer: mmHg 254
